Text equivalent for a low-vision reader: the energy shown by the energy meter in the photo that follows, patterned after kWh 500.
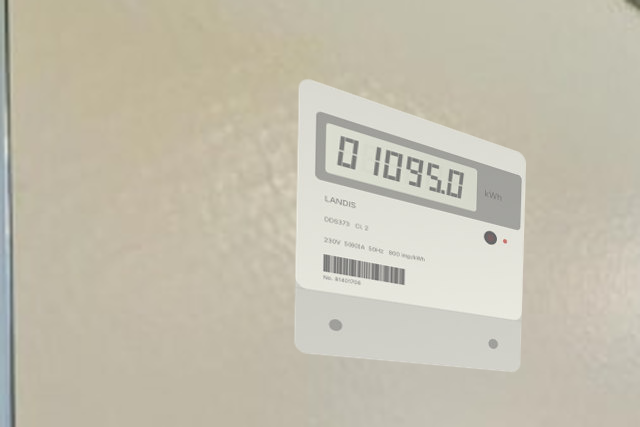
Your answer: kWh 1095.0
